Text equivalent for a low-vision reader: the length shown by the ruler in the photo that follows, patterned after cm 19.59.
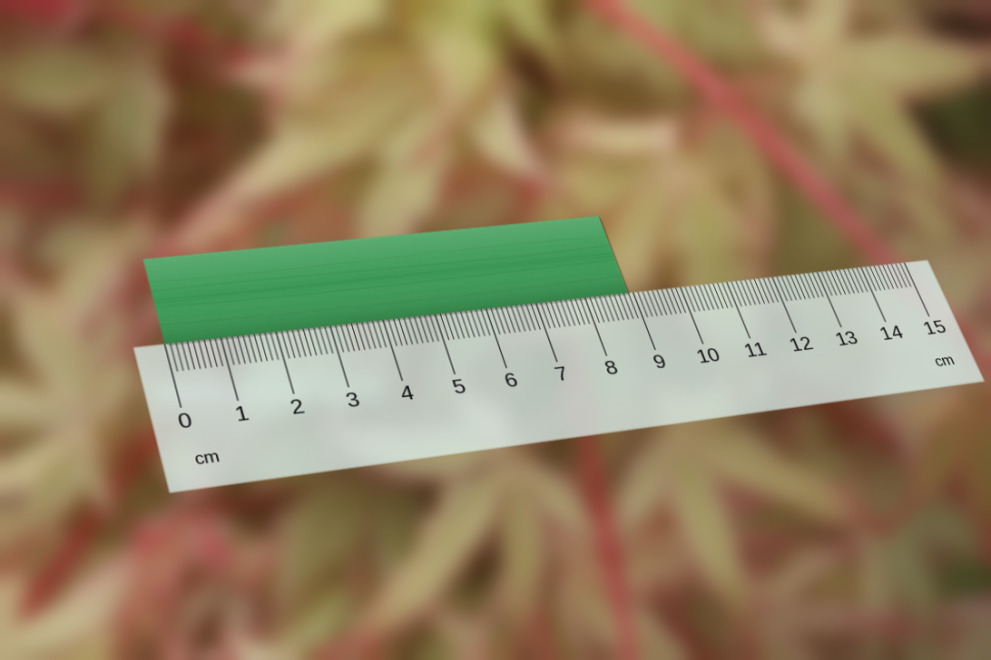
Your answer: cm 8.9
